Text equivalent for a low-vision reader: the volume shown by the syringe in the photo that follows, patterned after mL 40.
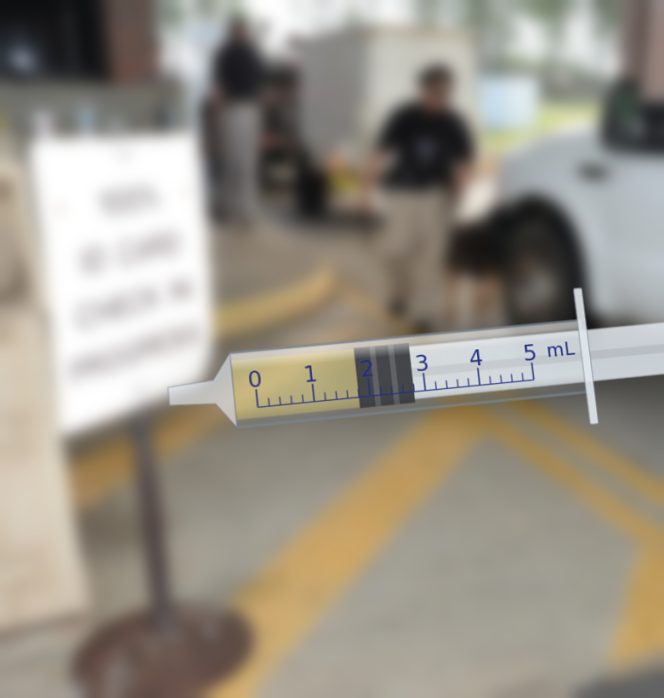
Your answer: mL 1.8
